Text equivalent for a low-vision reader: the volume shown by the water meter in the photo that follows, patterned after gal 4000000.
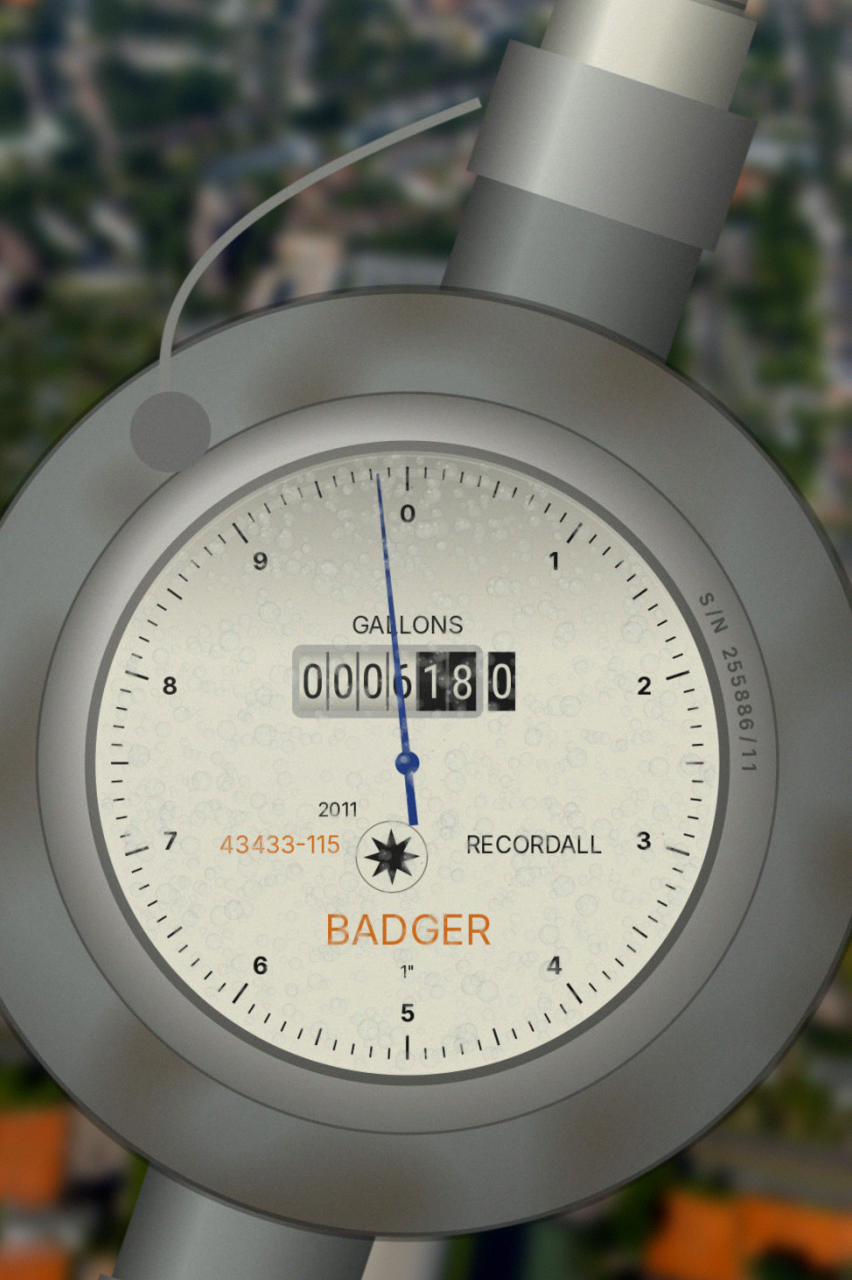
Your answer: gal 6179.8
